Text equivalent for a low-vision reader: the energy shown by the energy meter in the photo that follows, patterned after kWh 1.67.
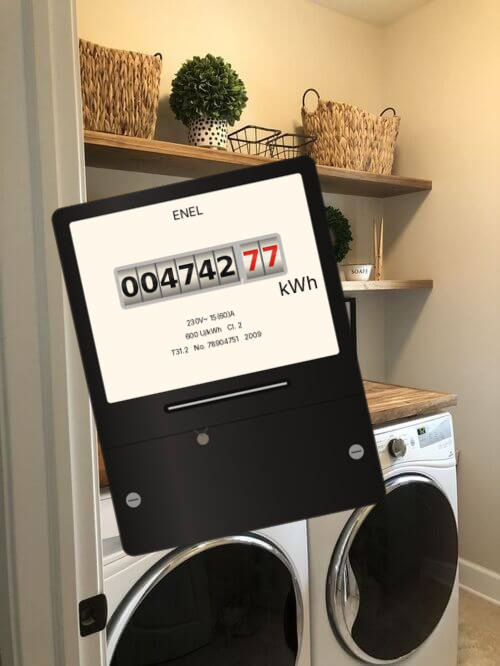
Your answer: kWh 4742.77
